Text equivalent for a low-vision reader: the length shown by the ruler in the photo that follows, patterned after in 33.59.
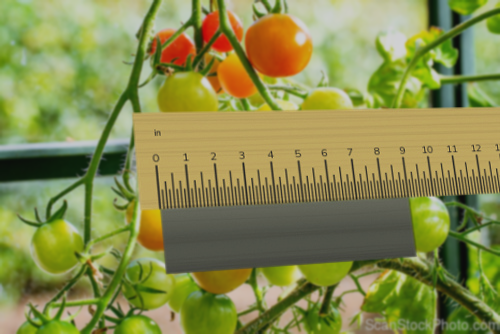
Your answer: in 9
